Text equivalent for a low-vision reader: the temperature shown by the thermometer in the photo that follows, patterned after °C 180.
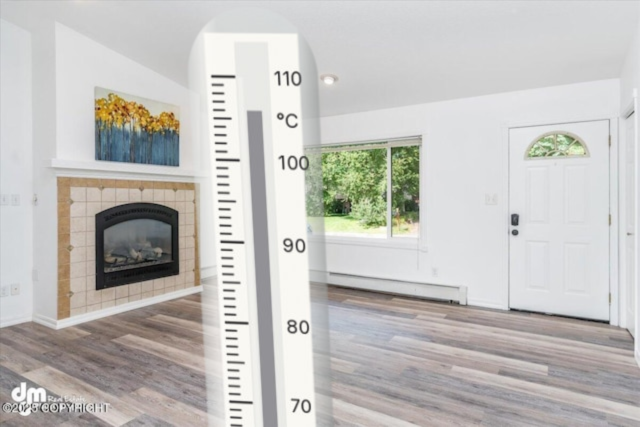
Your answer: °C 106
